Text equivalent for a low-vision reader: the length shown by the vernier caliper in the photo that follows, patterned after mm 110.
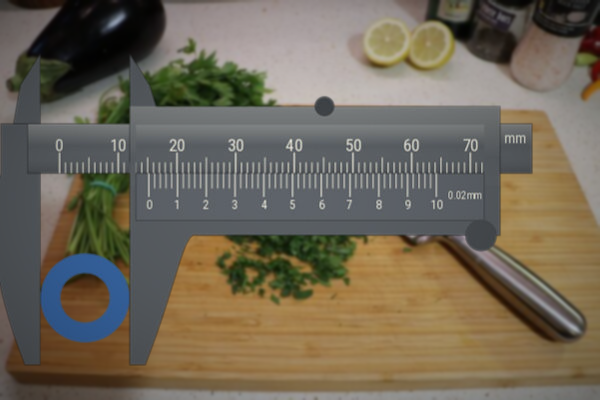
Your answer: mm 15.2
